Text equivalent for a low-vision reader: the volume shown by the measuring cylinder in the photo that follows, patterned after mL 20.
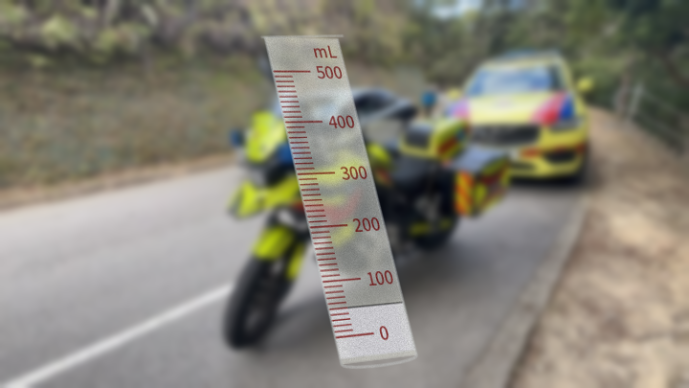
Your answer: mL 50
